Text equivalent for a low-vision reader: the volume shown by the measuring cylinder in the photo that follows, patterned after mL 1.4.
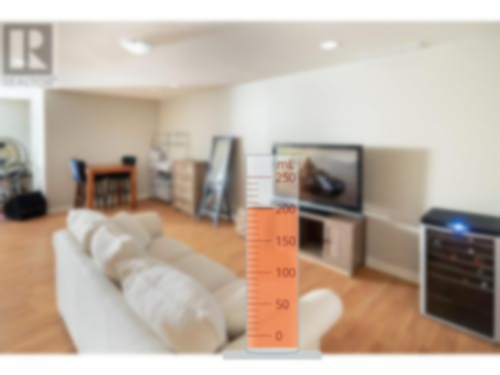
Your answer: mL 200
